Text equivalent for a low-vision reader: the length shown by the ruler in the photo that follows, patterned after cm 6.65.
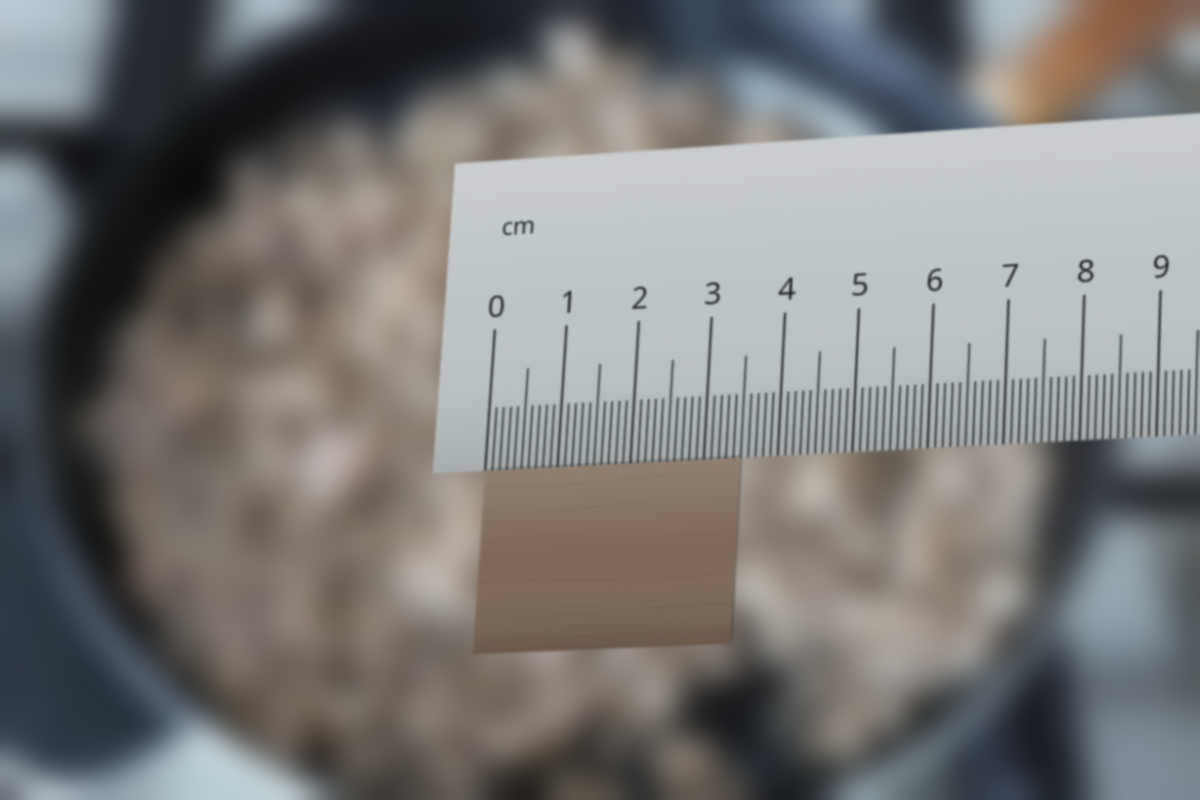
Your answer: cm 3.5
